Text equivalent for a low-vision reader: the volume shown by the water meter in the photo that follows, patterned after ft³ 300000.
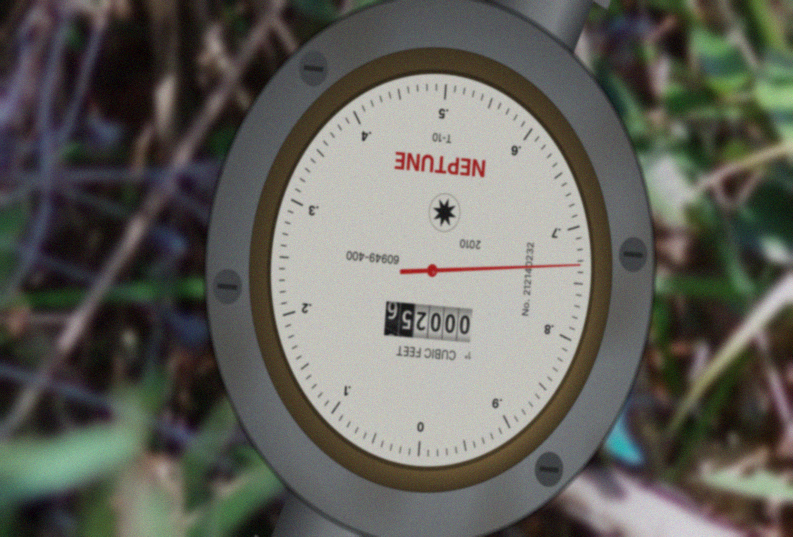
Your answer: ft³ 255.73
